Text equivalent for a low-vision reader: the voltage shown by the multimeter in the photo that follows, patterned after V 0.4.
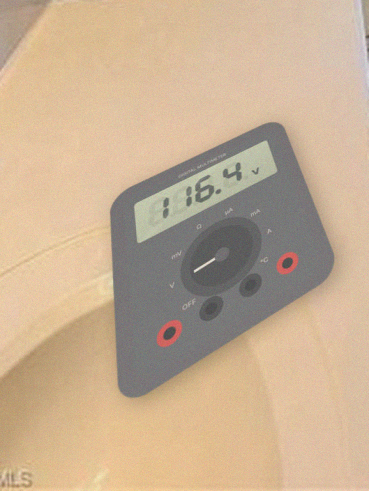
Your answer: V 116.4
